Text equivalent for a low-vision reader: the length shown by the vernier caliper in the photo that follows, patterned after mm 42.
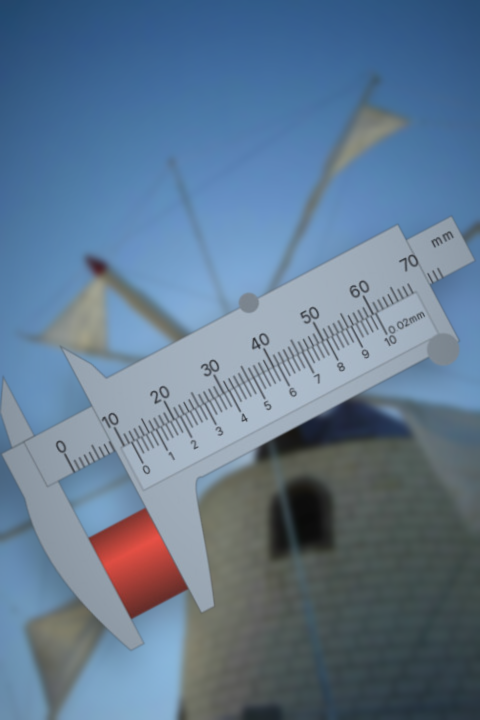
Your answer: mm 11.5
